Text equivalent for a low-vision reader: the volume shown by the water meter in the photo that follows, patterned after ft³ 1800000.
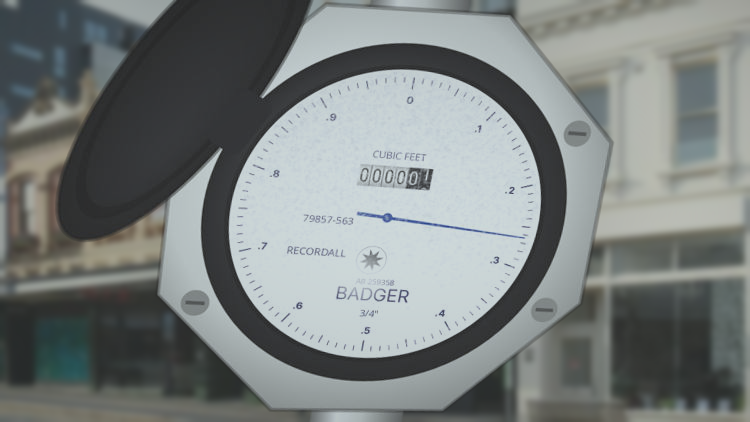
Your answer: ft³ 1.26
